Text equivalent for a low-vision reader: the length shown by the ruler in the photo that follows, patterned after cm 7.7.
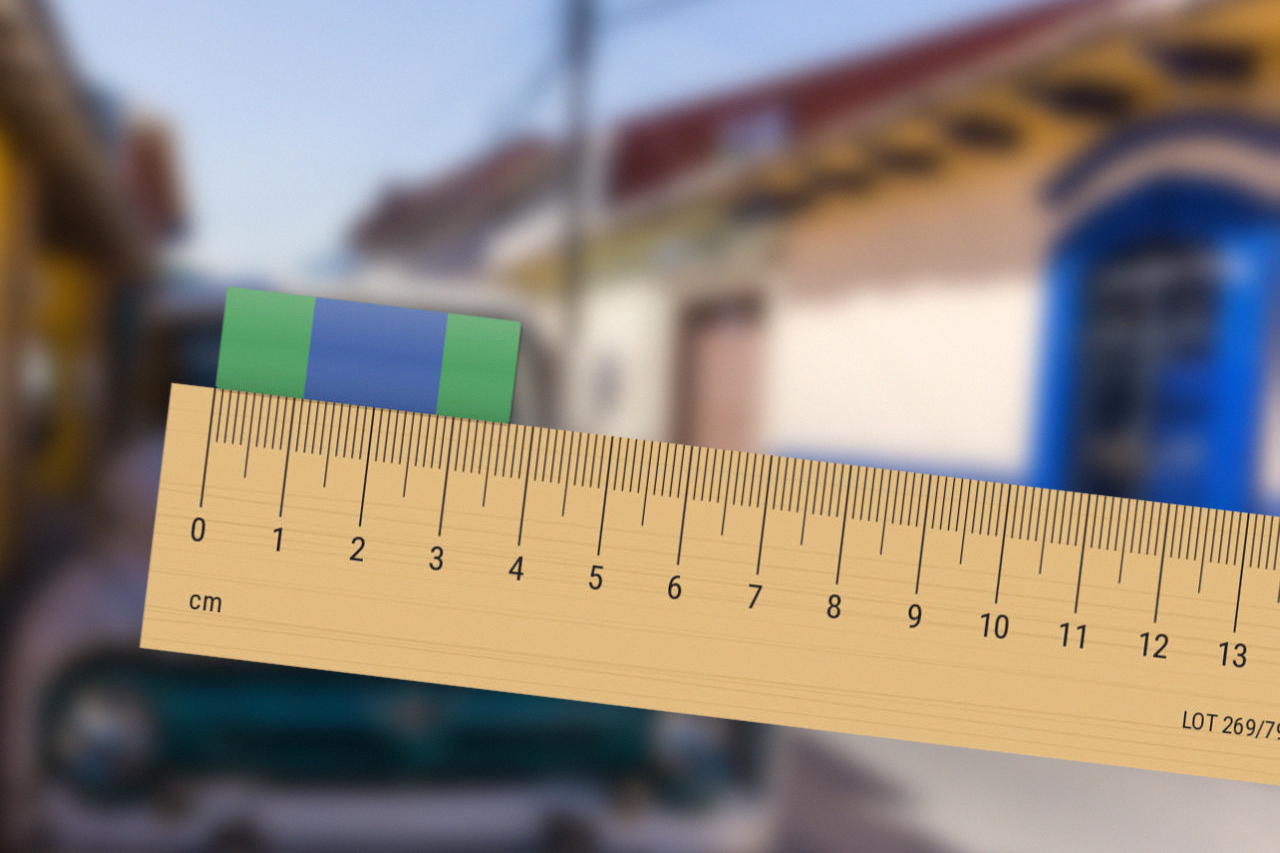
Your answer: cm 3.7
